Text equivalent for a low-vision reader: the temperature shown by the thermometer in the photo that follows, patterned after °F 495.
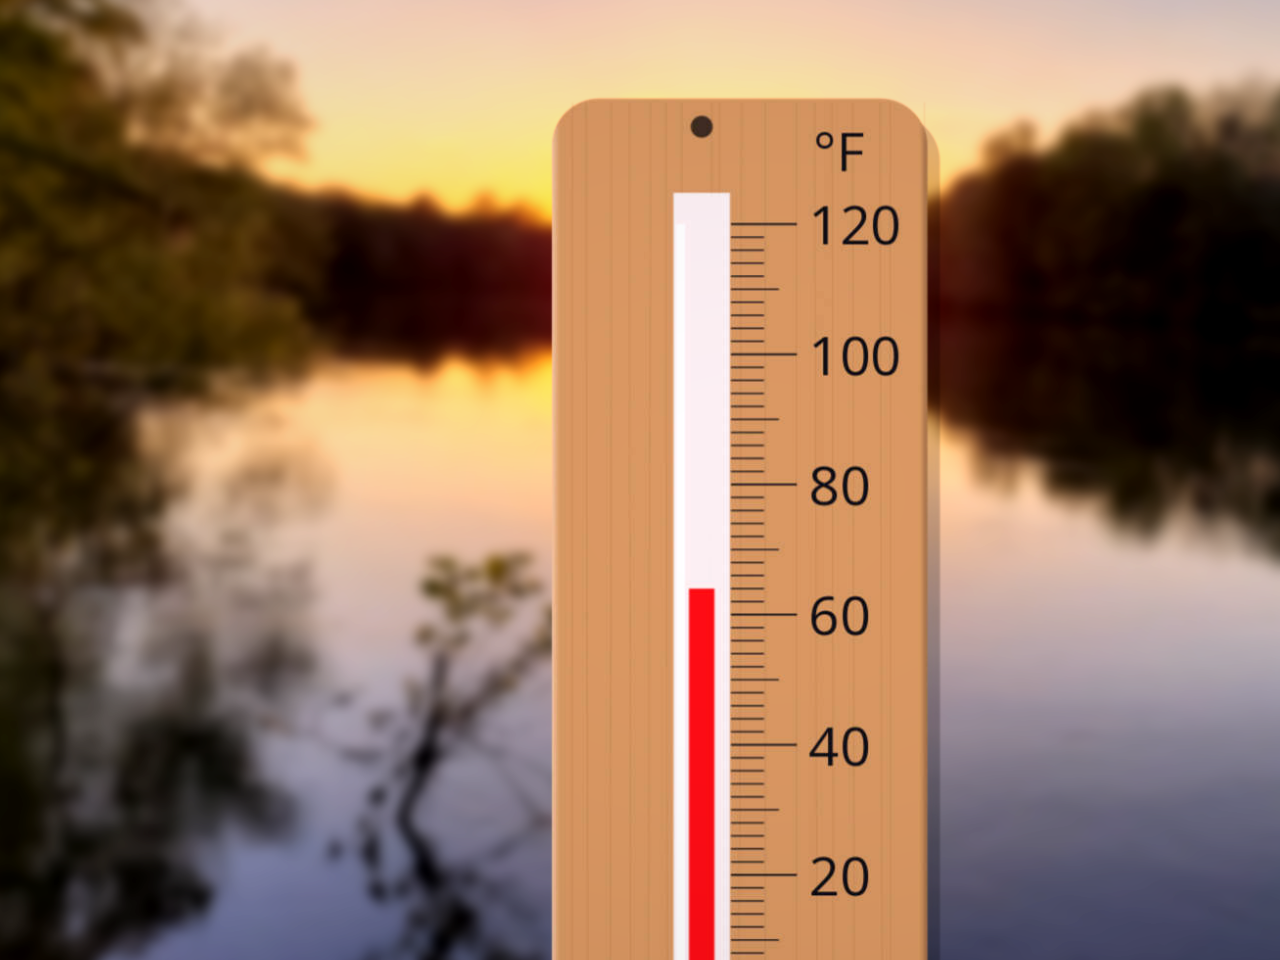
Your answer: °F 64
